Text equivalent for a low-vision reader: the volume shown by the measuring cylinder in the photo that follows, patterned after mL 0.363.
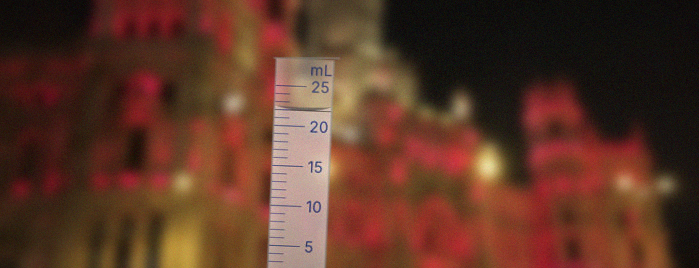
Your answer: mL 22
